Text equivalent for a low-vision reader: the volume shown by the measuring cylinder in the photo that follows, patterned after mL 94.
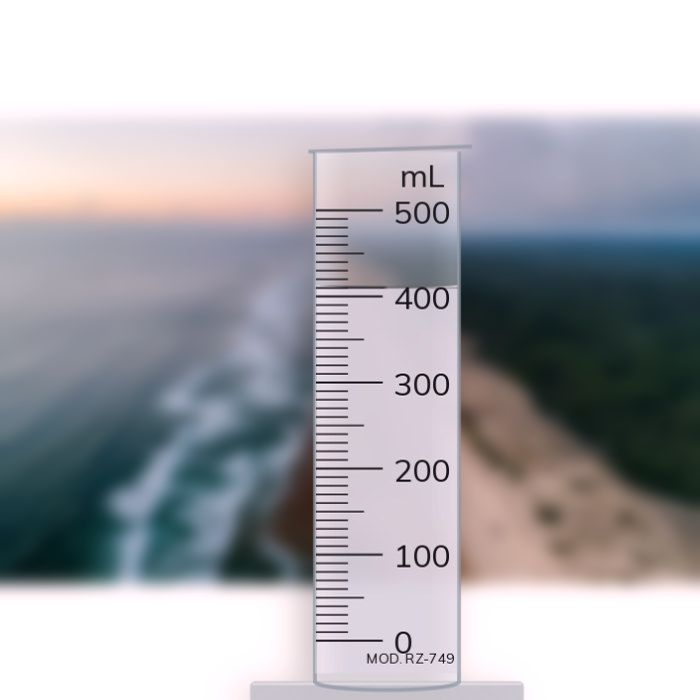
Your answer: mL 410
